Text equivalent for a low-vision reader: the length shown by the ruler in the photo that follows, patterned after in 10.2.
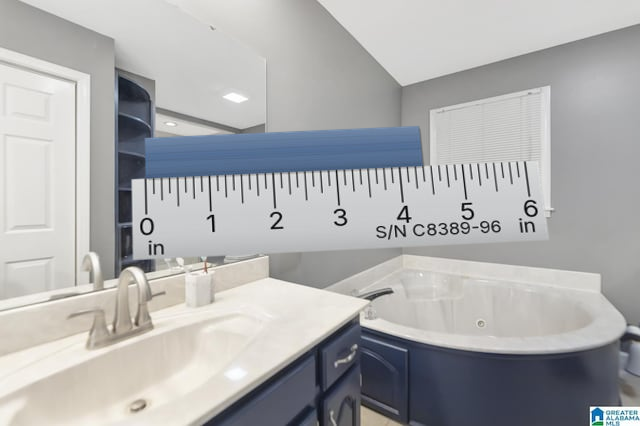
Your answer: in 4.375
